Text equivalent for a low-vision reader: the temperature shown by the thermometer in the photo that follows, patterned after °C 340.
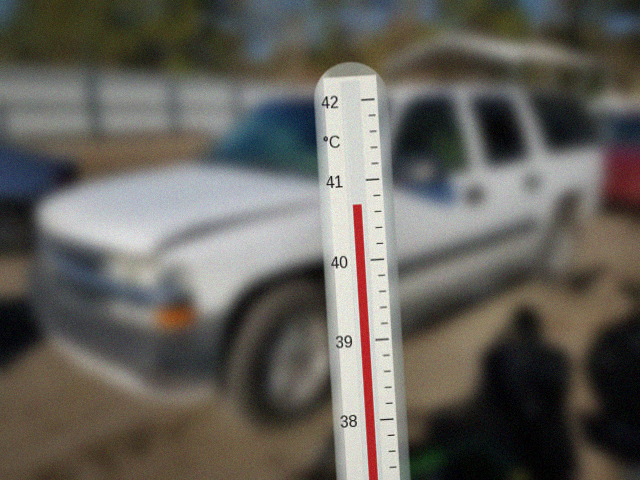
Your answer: °C 40.7
